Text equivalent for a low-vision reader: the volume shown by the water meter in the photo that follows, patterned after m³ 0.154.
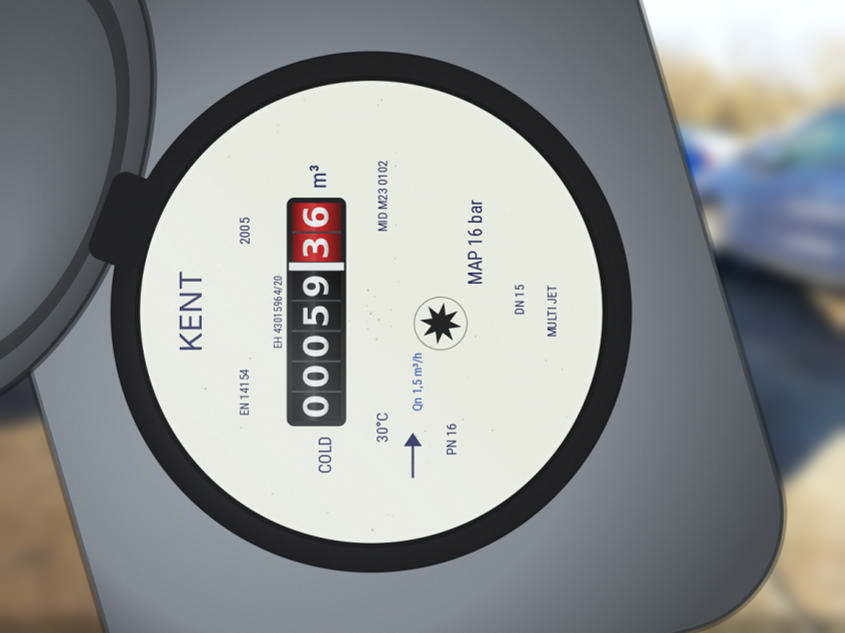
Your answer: m³ 59.36
